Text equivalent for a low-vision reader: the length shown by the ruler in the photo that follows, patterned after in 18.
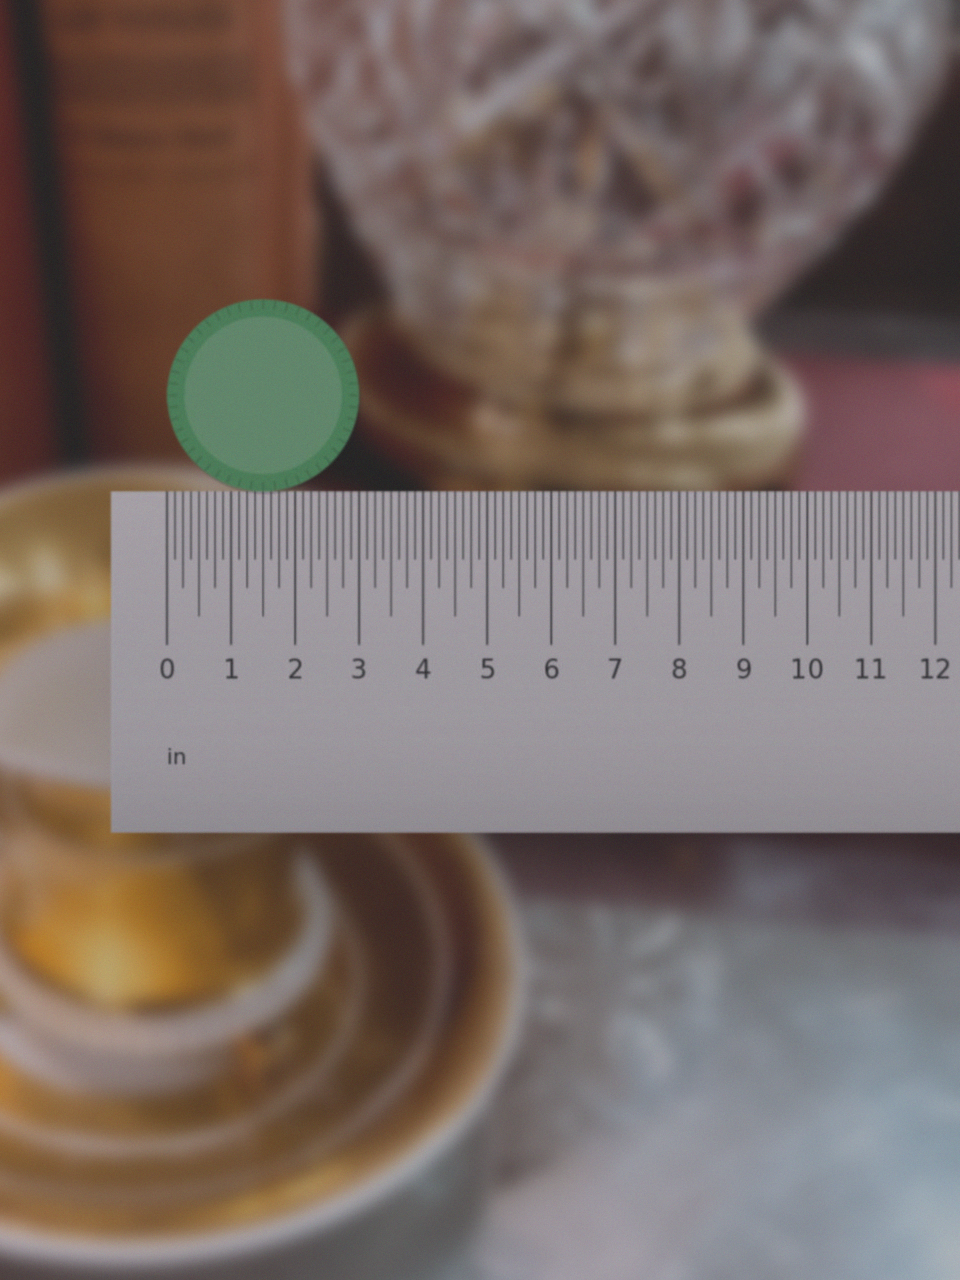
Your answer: in 3
